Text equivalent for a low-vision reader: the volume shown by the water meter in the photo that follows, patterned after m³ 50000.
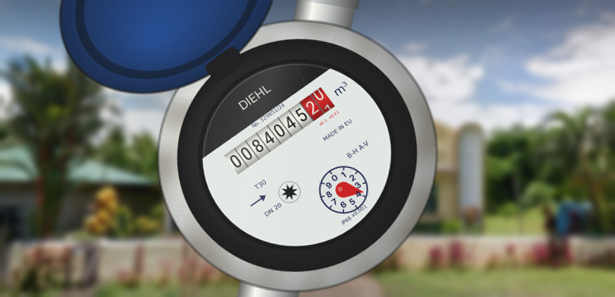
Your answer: m³ 84045.203
